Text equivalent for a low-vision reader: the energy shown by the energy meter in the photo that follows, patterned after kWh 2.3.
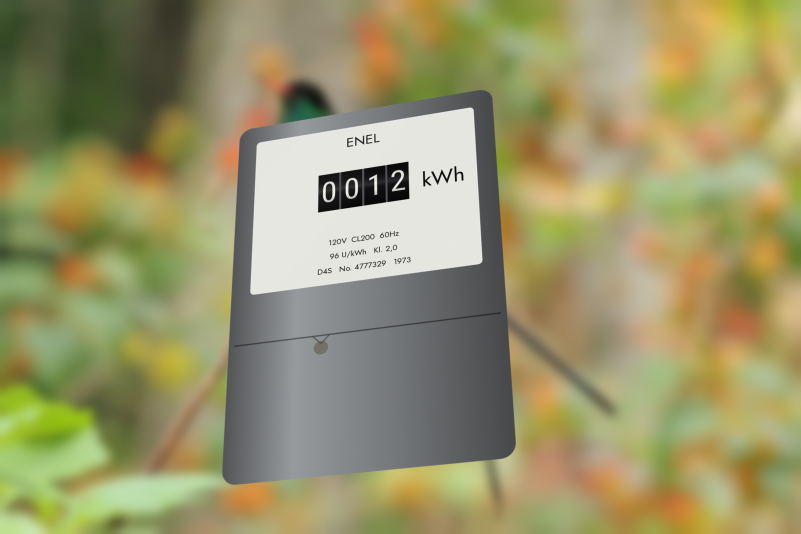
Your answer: kWh 12
